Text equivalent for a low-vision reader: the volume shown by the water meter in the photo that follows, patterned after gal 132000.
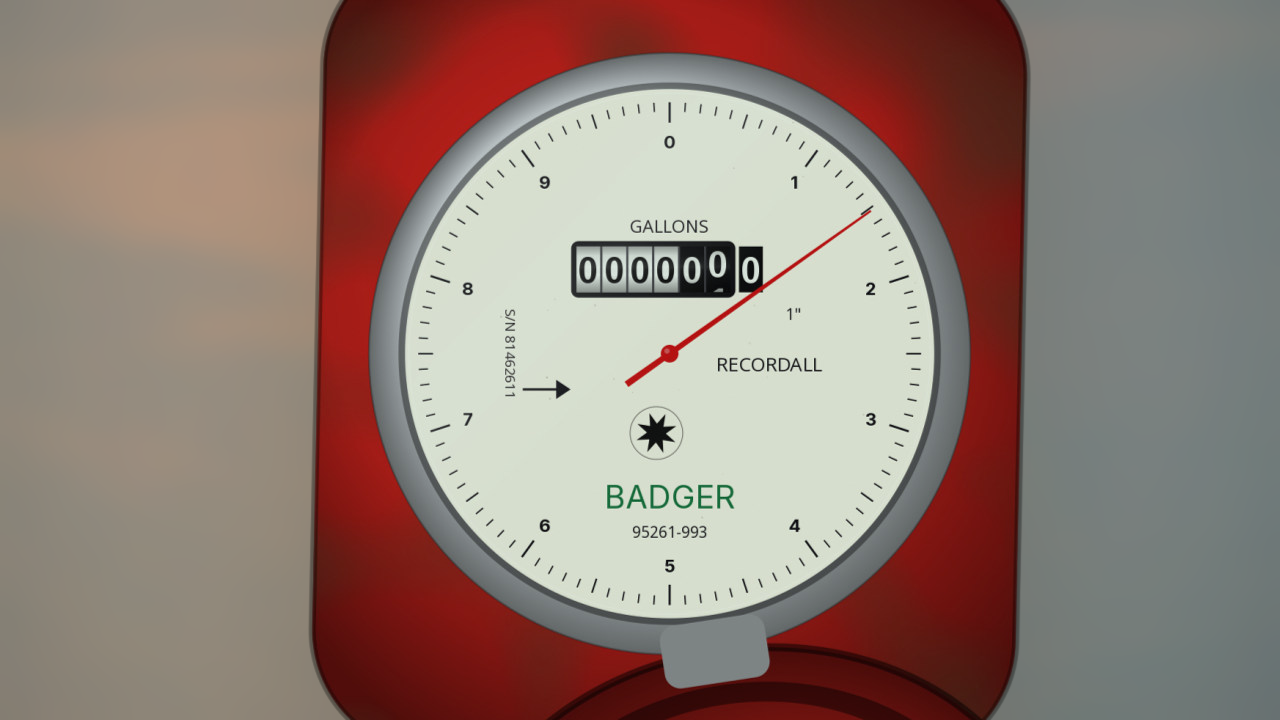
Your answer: gal 1.5
